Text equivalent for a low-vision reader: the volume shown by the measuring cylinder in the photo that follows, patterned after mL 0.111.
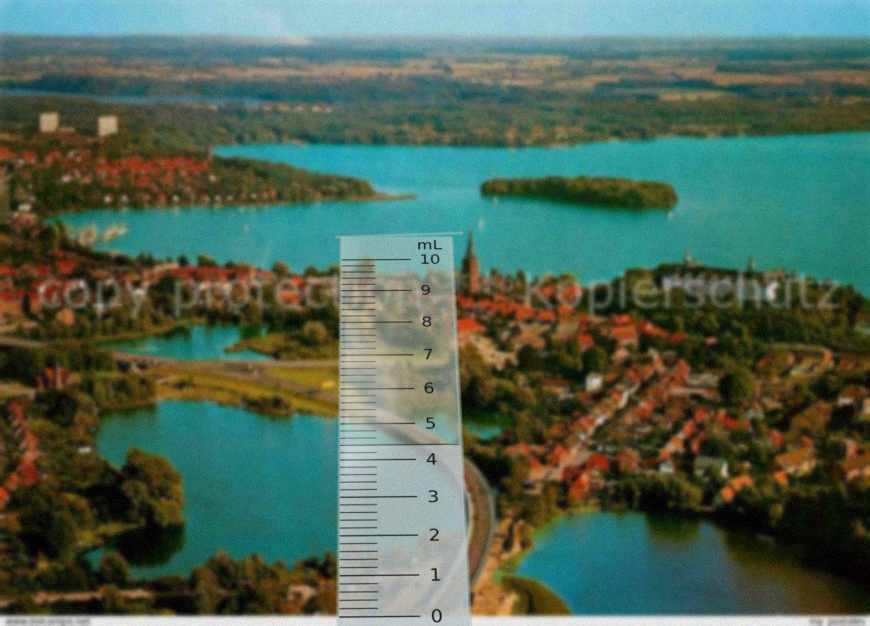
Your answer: mL 4.4
